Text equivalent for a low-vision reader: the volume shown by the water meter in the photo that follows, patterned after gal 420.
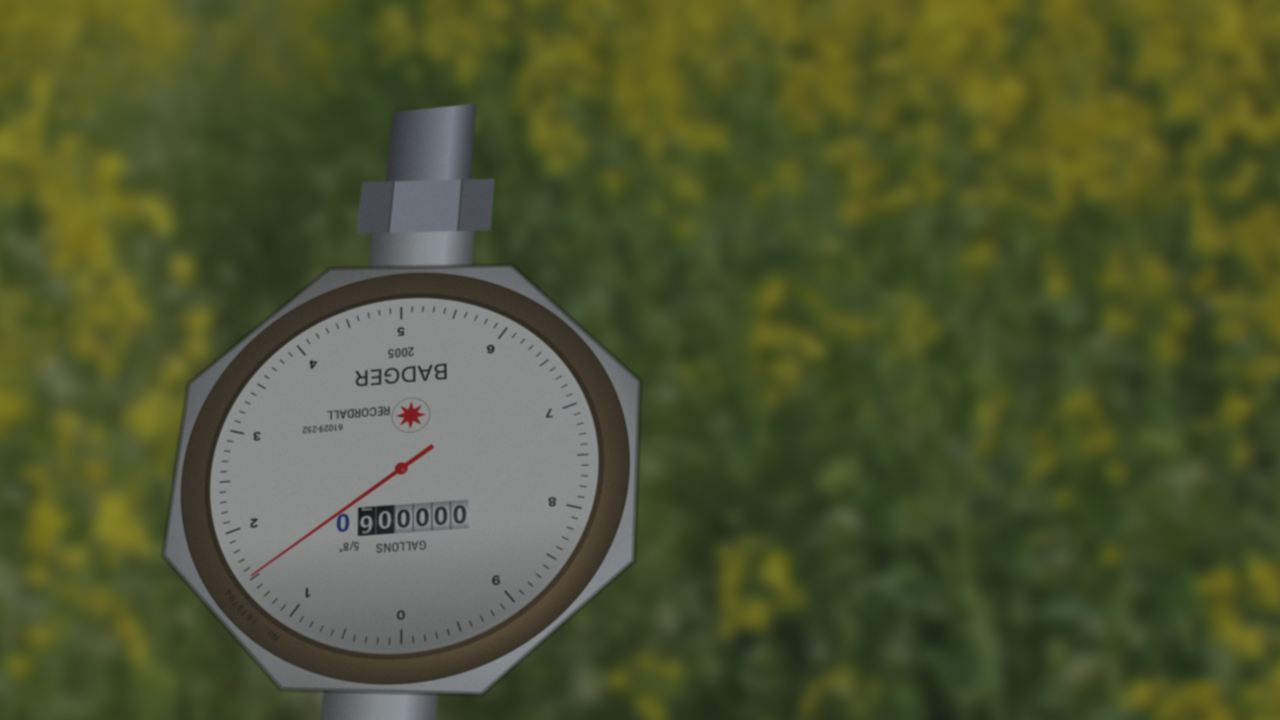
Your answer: gal 61.5
